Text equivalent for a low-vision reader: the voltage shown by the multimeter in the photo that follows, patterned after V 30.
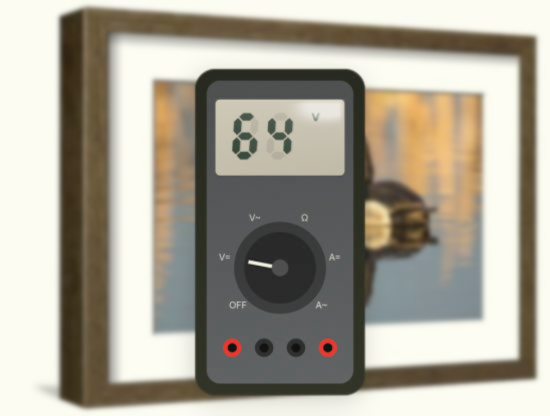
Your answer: V 64
